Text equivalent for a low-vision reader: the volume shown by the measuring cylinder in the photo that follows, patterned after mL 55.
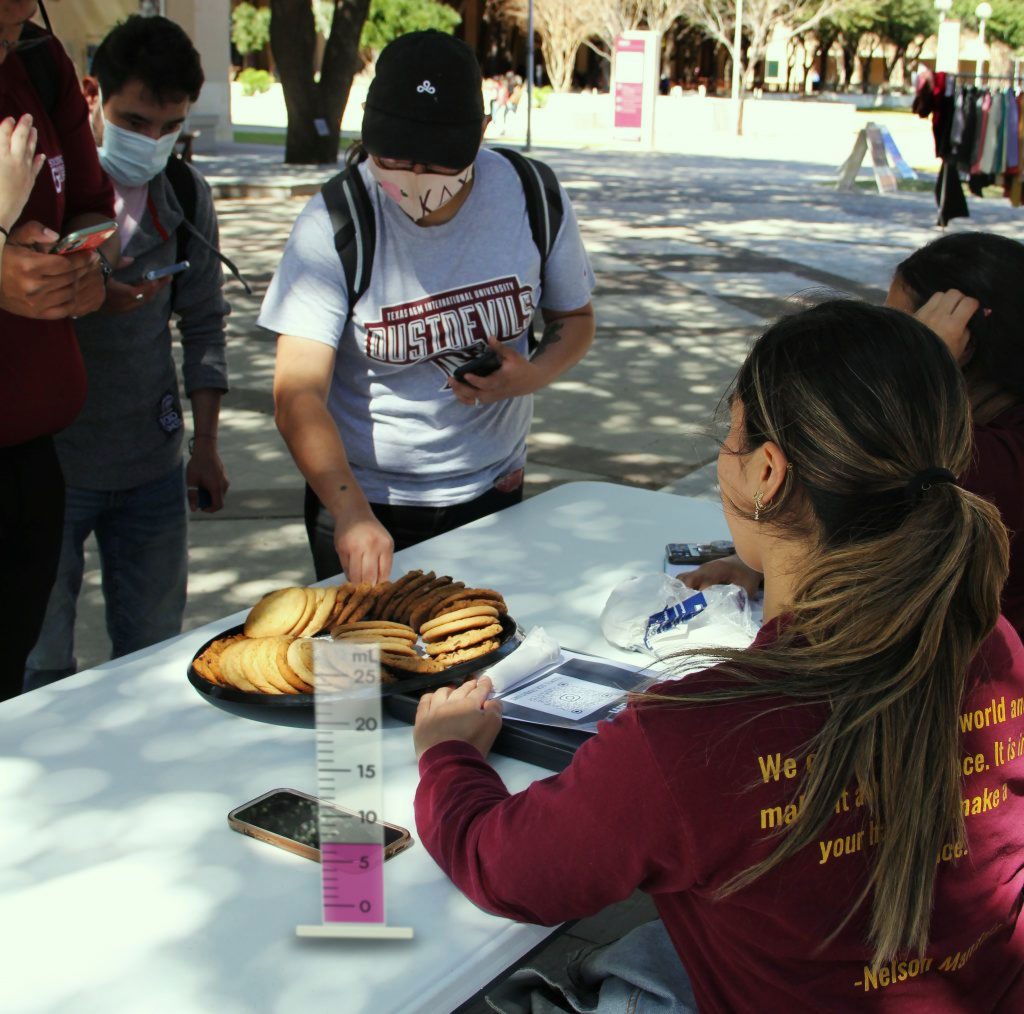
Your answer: mL 7
